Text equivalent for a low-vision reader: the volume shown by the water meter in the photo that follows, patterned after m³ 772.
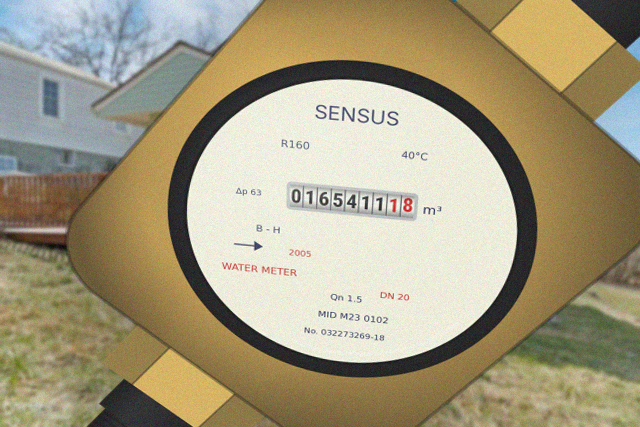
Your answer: m³ 165411.18
